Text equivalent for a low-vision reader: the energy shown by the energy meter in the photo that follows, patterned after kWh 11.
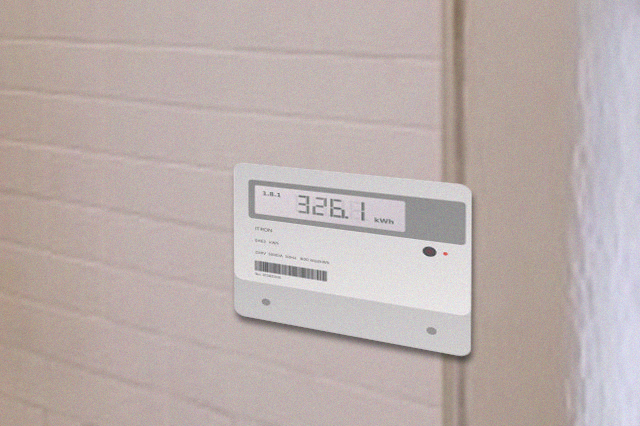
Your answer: kWh 326.1
